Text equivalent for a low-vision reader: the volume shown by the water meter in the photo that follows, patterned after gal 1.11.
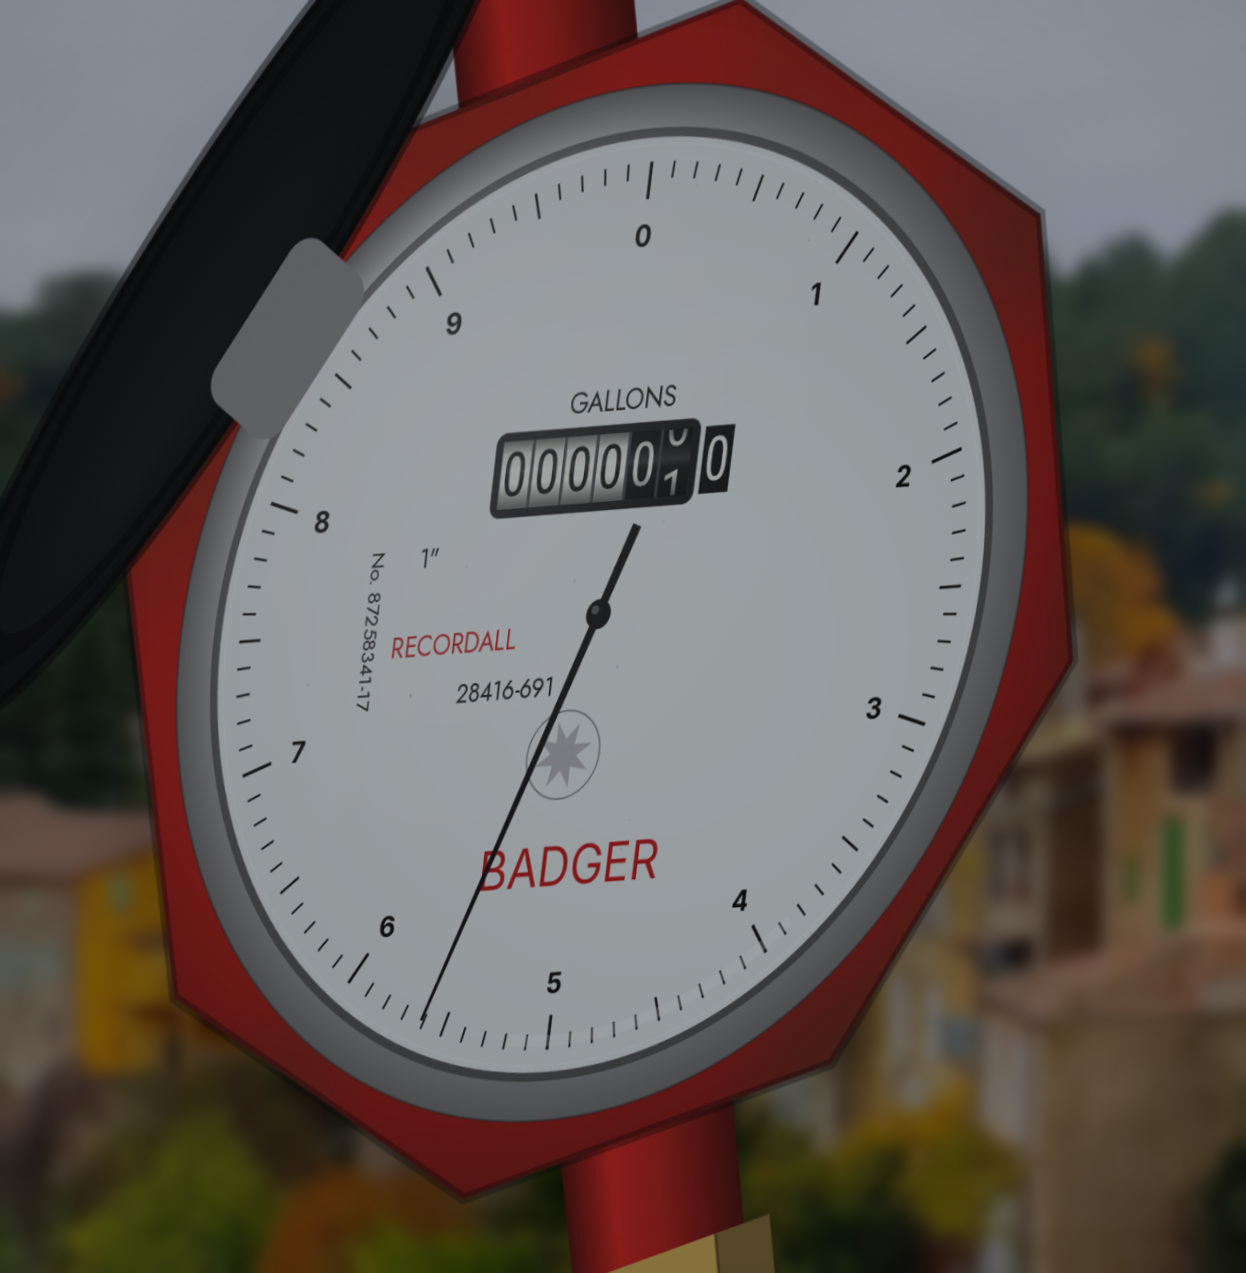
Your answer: gal 5.6
